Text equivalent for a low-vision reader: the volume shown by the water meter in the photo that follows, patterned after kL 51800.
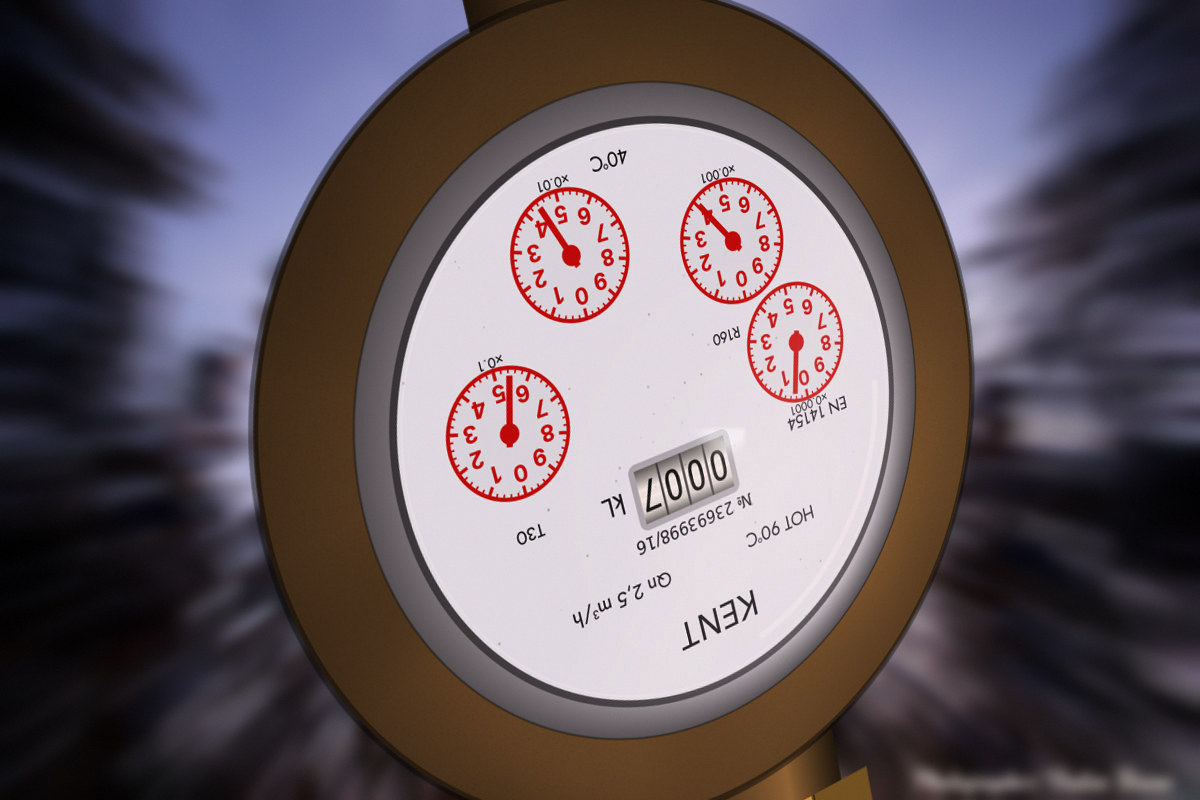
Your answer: kL 7.5440
